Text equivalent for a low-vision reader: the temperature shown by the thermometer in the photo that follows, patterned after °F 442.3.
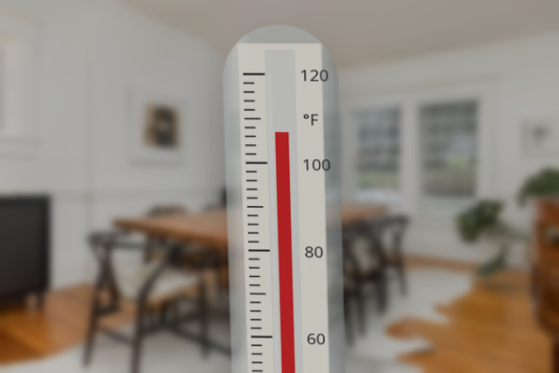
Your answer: °F 107
